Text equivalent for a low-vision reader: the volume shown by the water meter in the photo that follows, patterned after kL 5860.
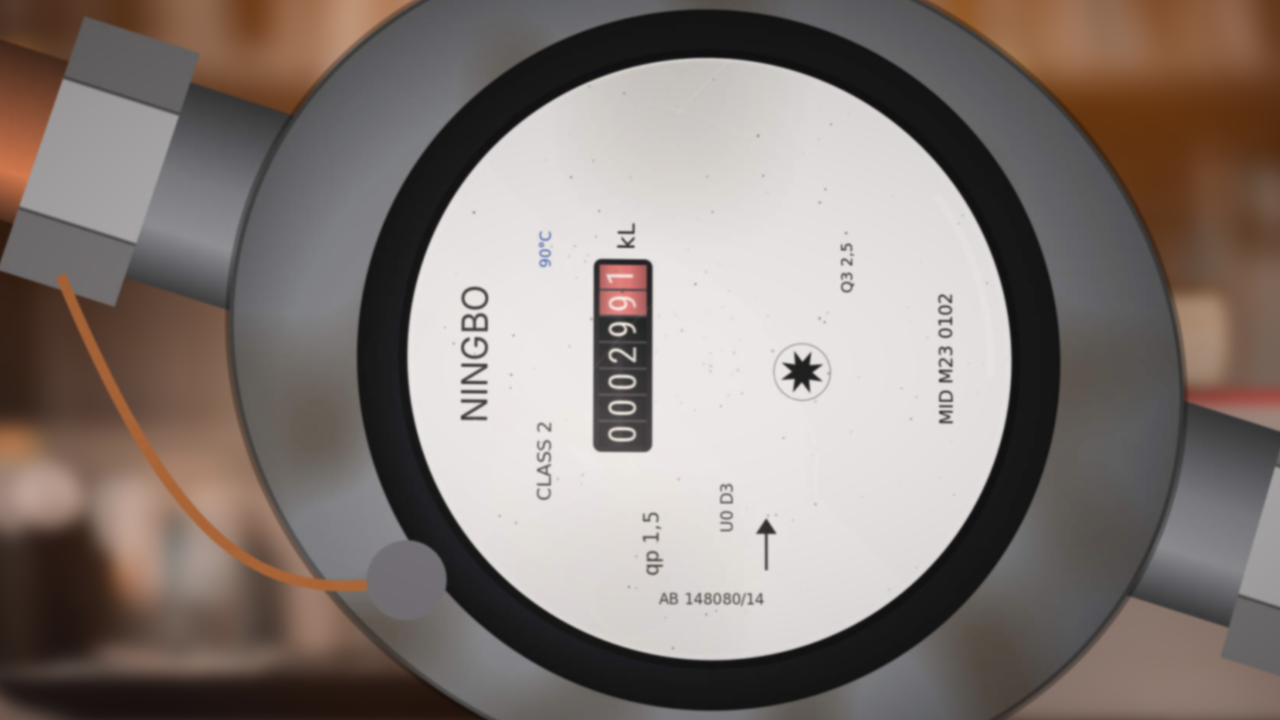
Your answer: kL 29.91
